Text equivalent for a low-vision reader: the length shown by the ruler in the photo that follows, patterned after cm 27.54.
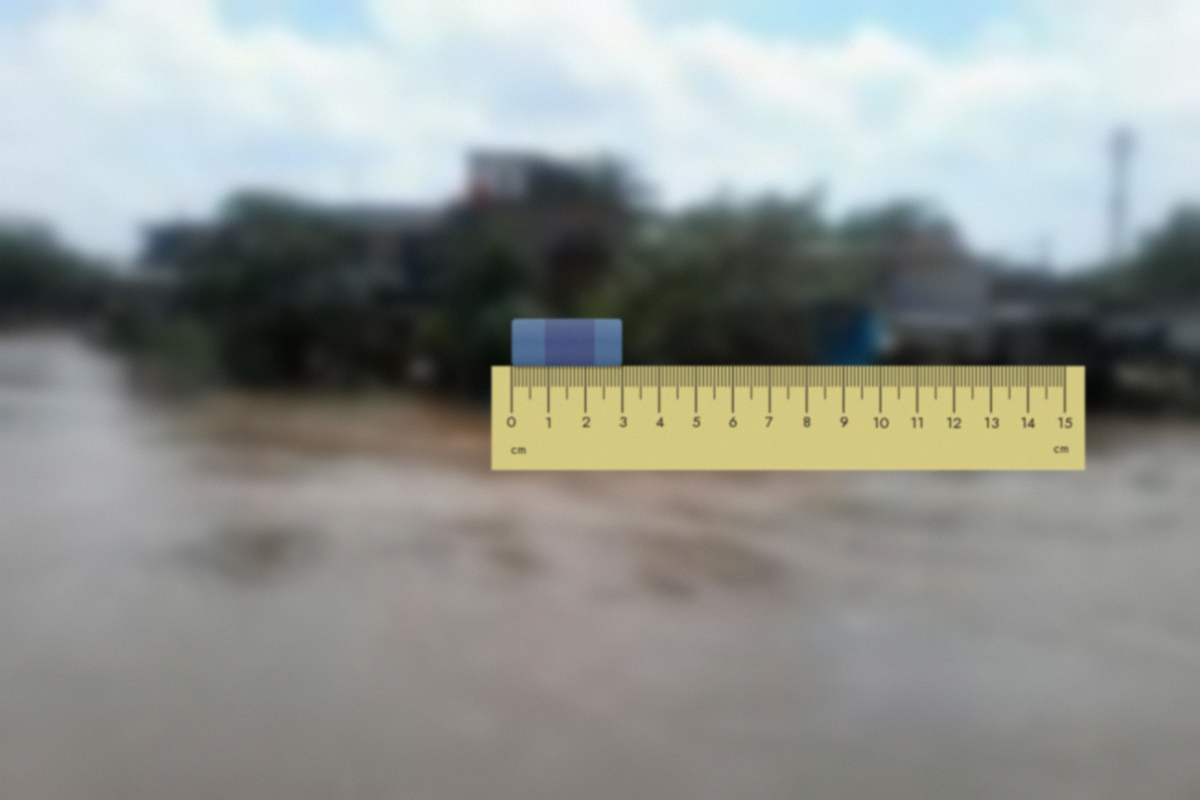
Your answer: cm 3
